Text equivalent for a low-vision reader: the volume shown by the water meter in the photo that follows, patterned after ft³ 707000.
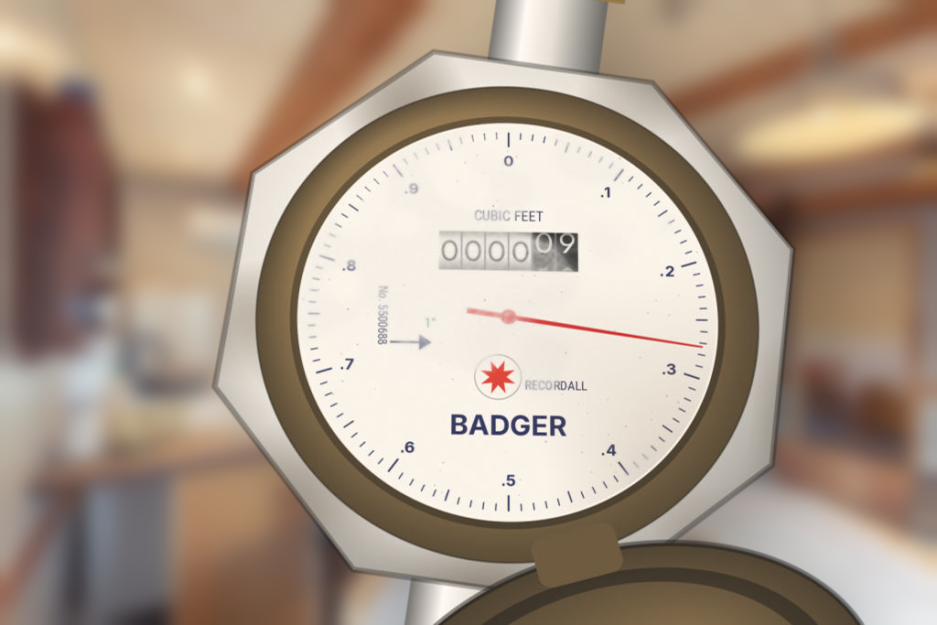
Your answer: ft³ 9.27
